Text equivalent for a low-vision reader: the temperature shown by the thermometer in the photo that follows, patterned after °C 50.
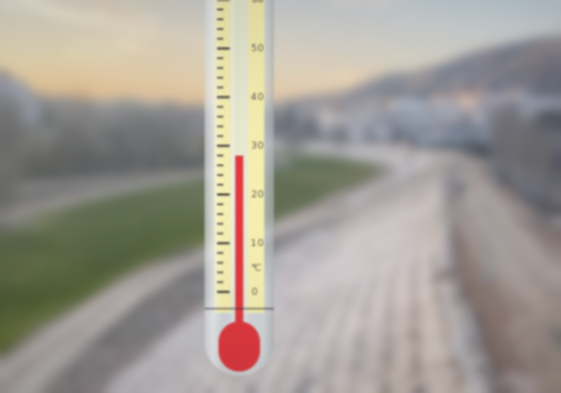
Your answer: °C 28
